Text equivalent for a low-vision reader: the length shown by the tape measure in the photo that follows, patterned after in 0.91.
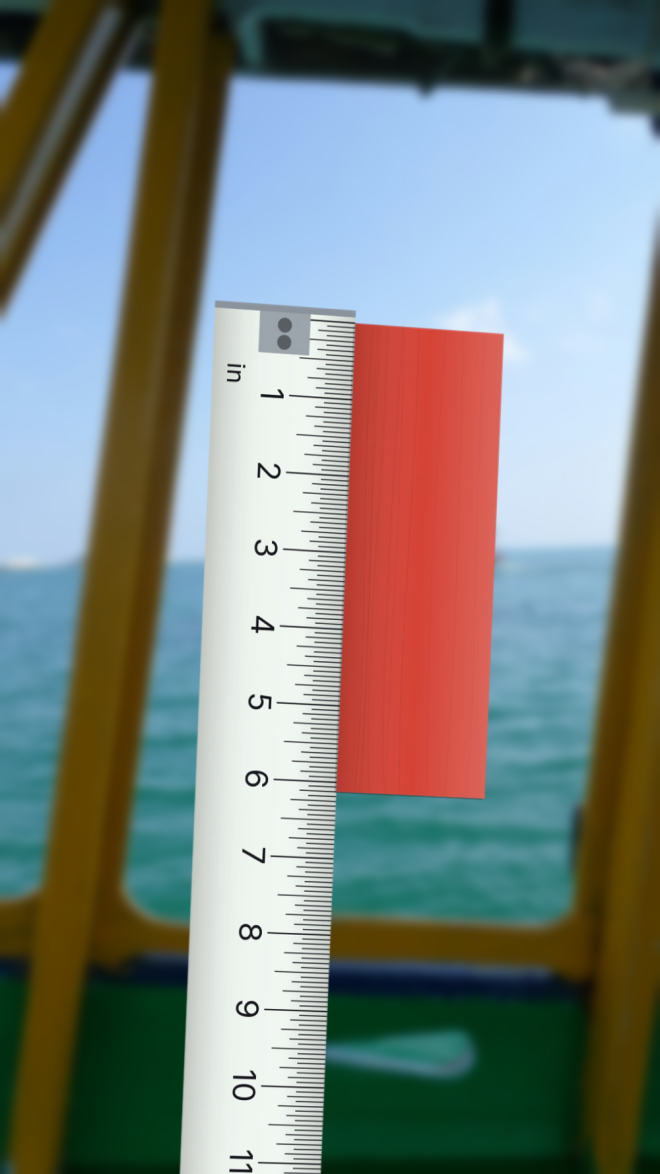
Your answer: in 6.125
